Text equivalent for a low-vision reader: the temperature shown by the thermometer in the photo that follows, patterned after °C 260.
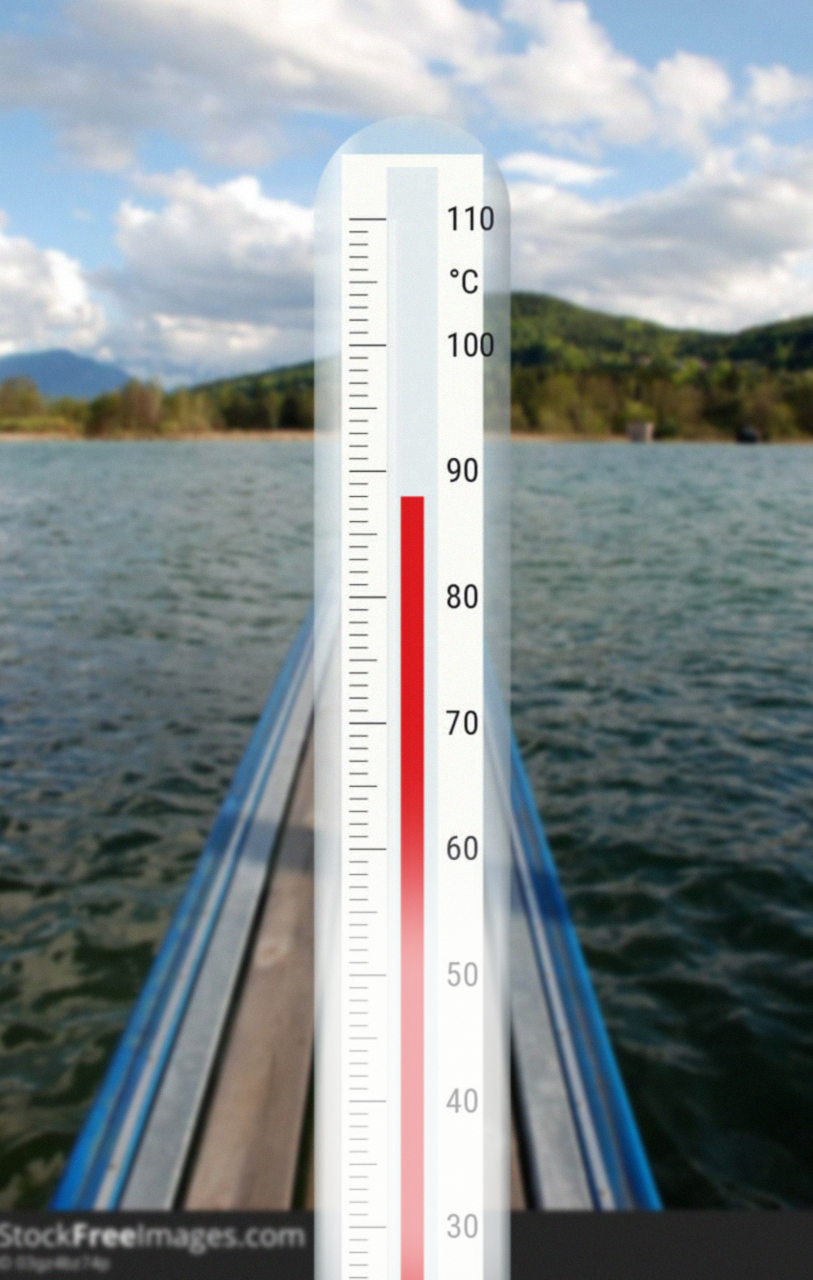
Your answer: °C 88
